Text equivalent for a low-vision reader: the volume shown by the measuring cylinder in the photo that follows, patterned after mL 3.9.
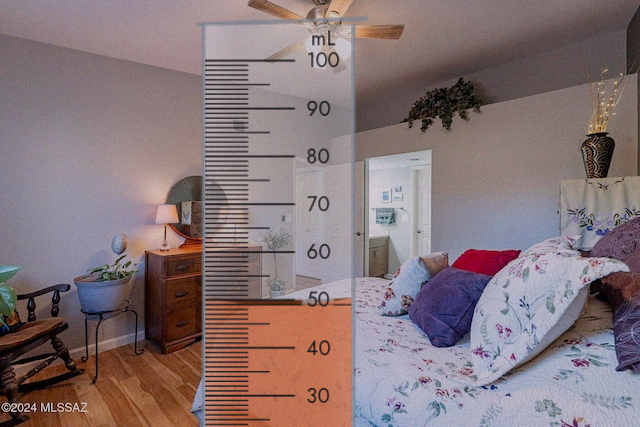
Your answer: mL 49
